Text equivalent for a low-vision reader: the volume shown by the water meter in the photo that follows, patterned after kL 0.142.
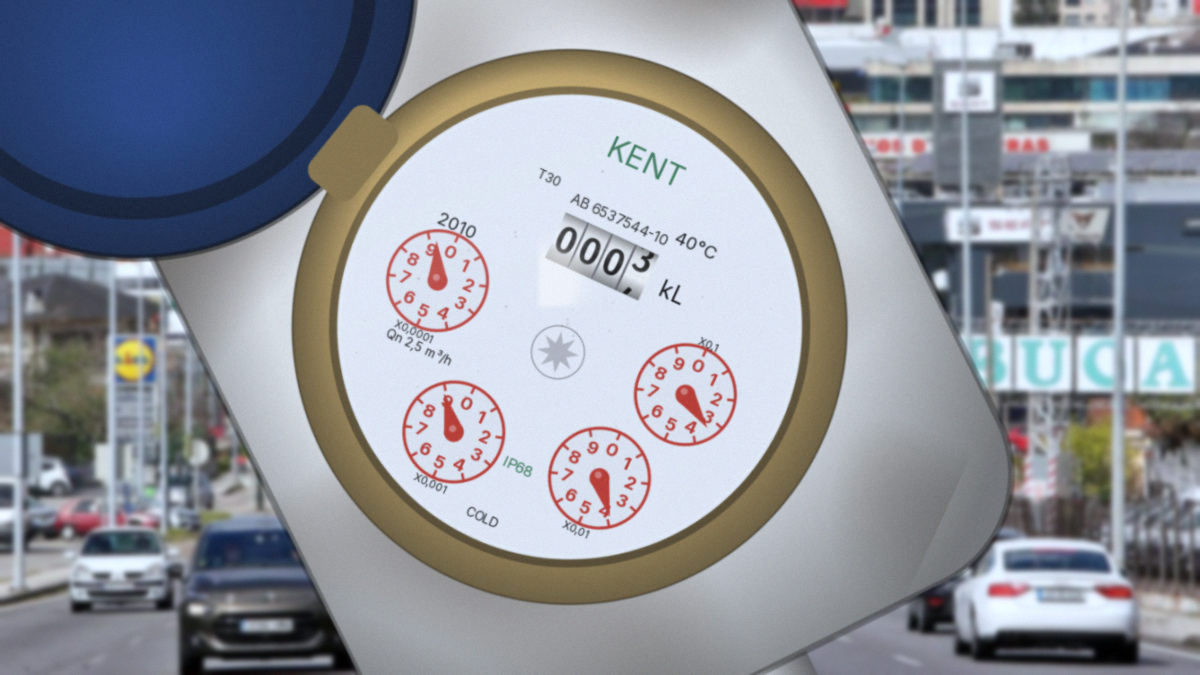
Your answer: kL 3.3389
